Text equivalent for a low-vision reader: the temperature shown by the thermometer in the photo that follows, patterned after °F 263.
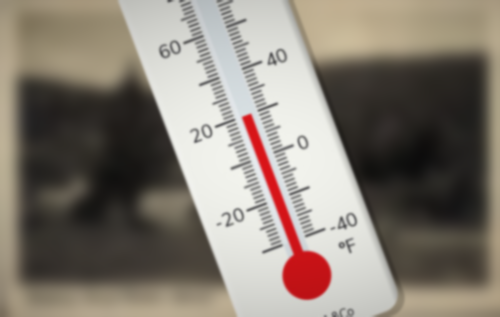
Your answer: °F 20
